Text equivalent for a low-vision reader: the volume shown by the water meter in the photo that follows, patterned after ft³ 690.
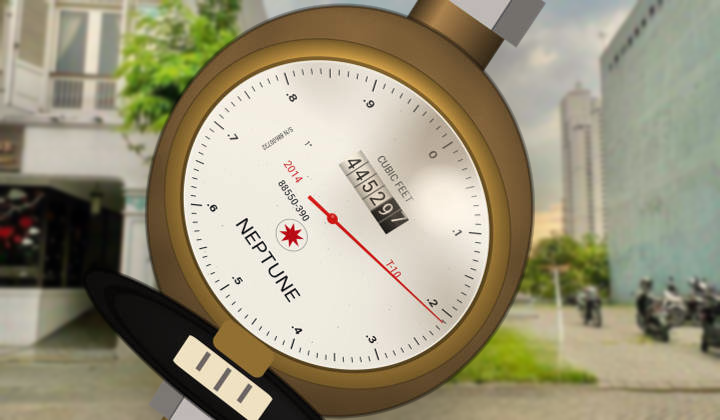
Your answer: ft³ 445297.21
